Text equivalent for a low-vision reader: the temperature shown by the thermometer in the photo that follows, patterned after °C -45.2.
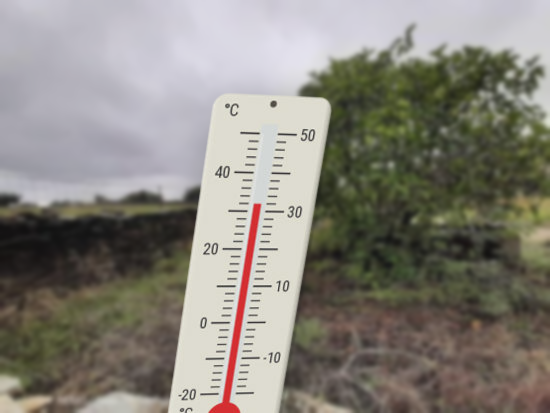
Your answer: °C 32
